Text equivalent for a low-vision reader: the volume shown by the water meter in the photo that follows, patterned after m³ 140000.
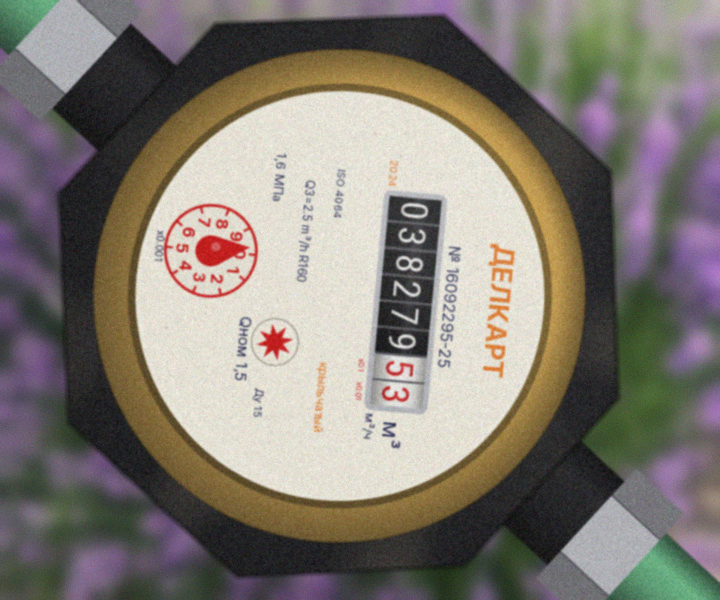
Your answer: m³ 38279.529
